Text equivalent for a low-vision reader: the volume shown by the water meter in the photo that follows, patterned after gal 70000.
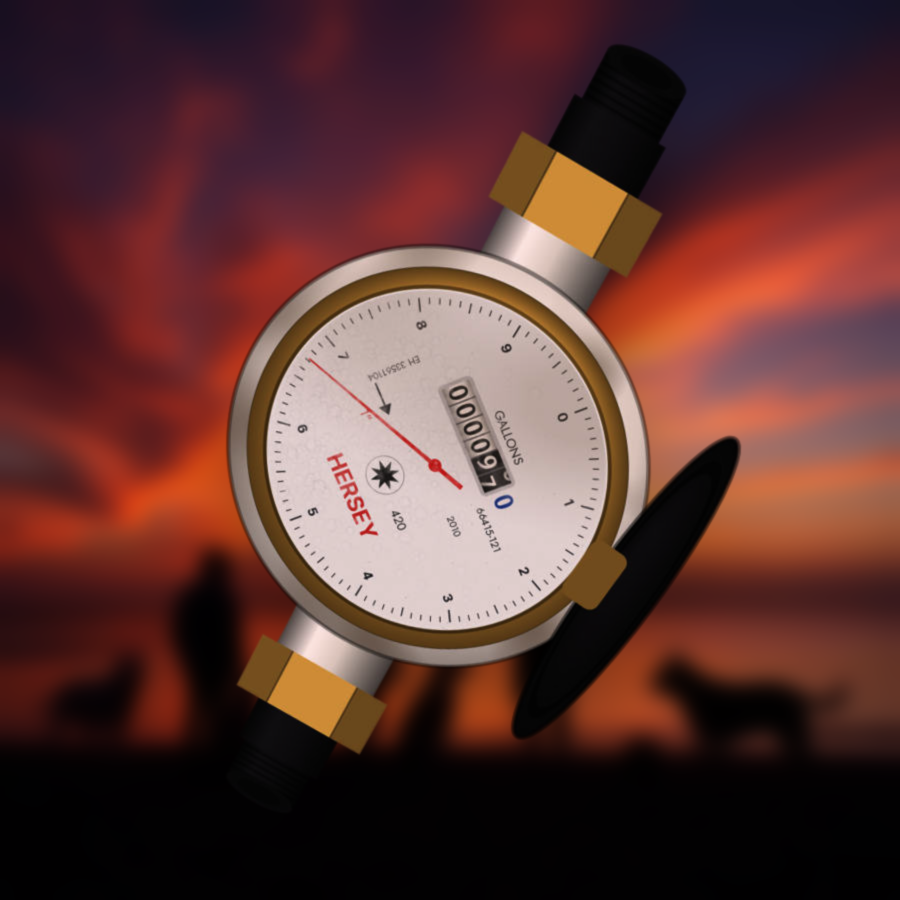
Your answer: gal 966.7
